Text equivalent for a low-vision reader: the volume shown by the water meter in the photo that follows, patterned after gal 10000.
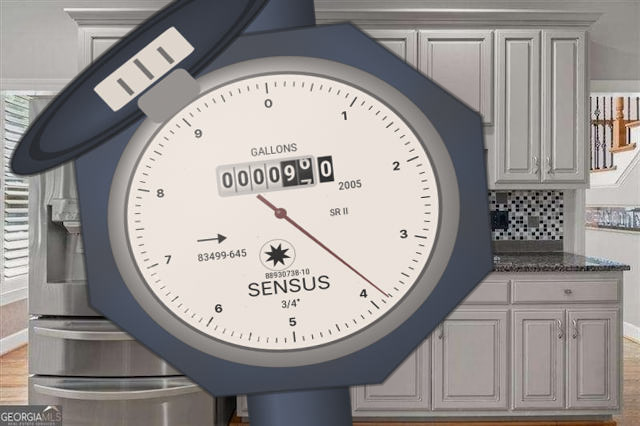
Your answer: gal 963.8
